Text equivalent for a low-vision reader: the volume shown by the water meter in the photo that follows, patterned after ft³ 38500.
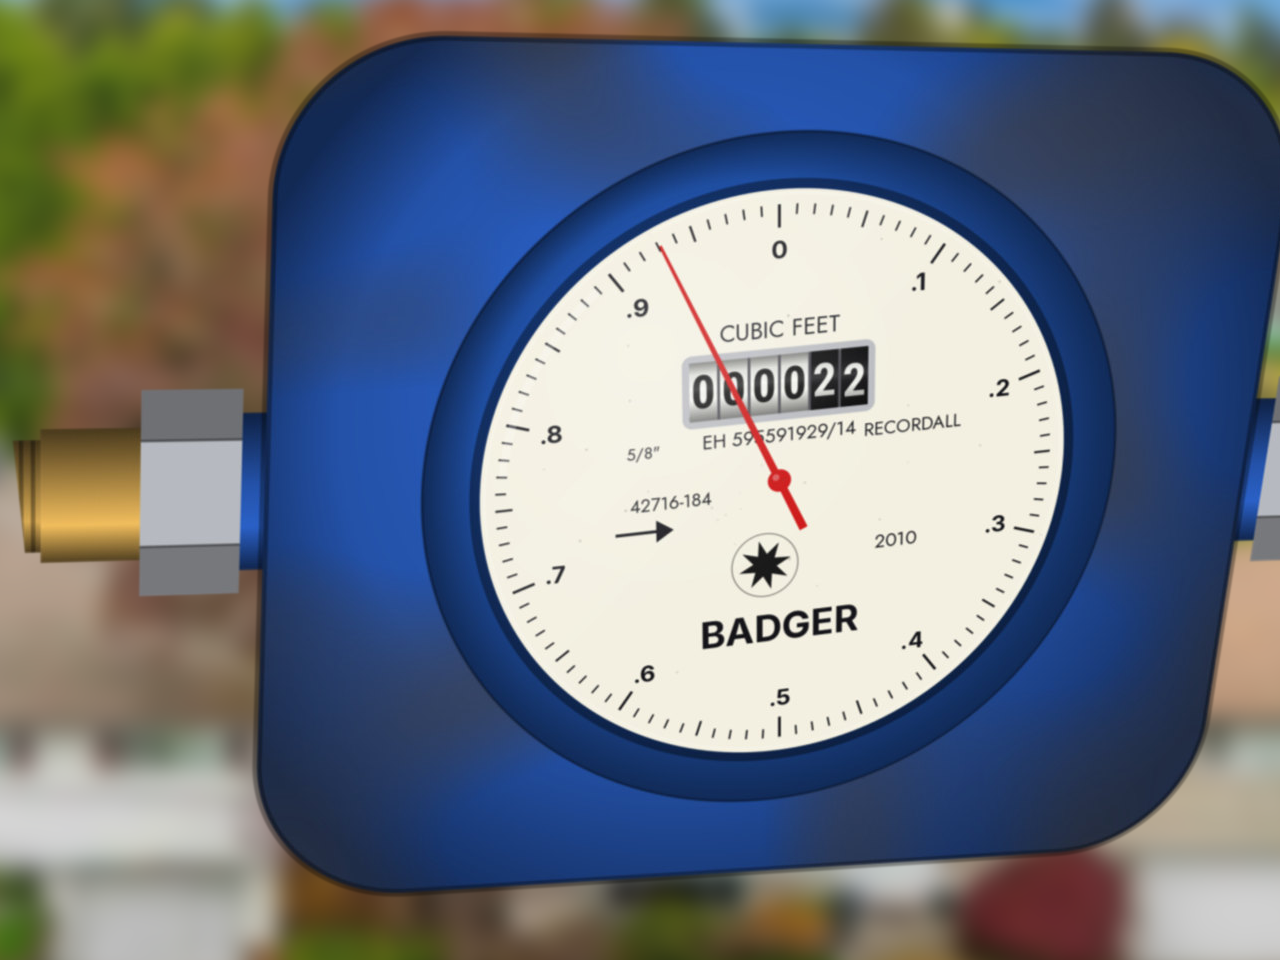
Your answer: ft³ 21.93
